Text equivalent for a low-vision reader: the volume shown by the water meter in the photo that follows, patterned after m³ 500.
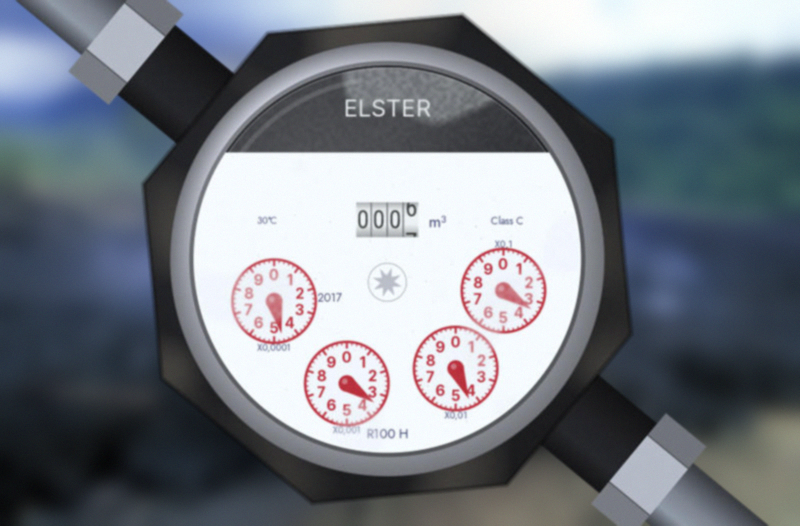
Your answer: m³ 6.3434
